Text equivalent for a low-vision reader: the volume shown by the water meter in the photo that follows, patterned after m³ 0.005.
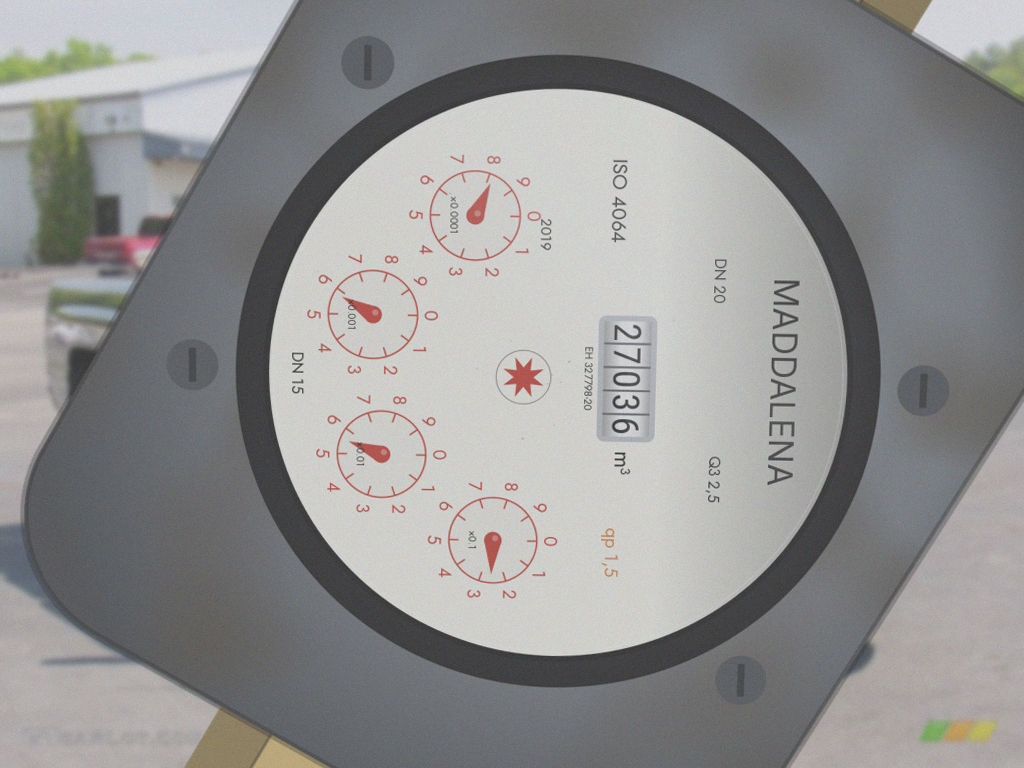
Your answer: m³ 27036.2558
